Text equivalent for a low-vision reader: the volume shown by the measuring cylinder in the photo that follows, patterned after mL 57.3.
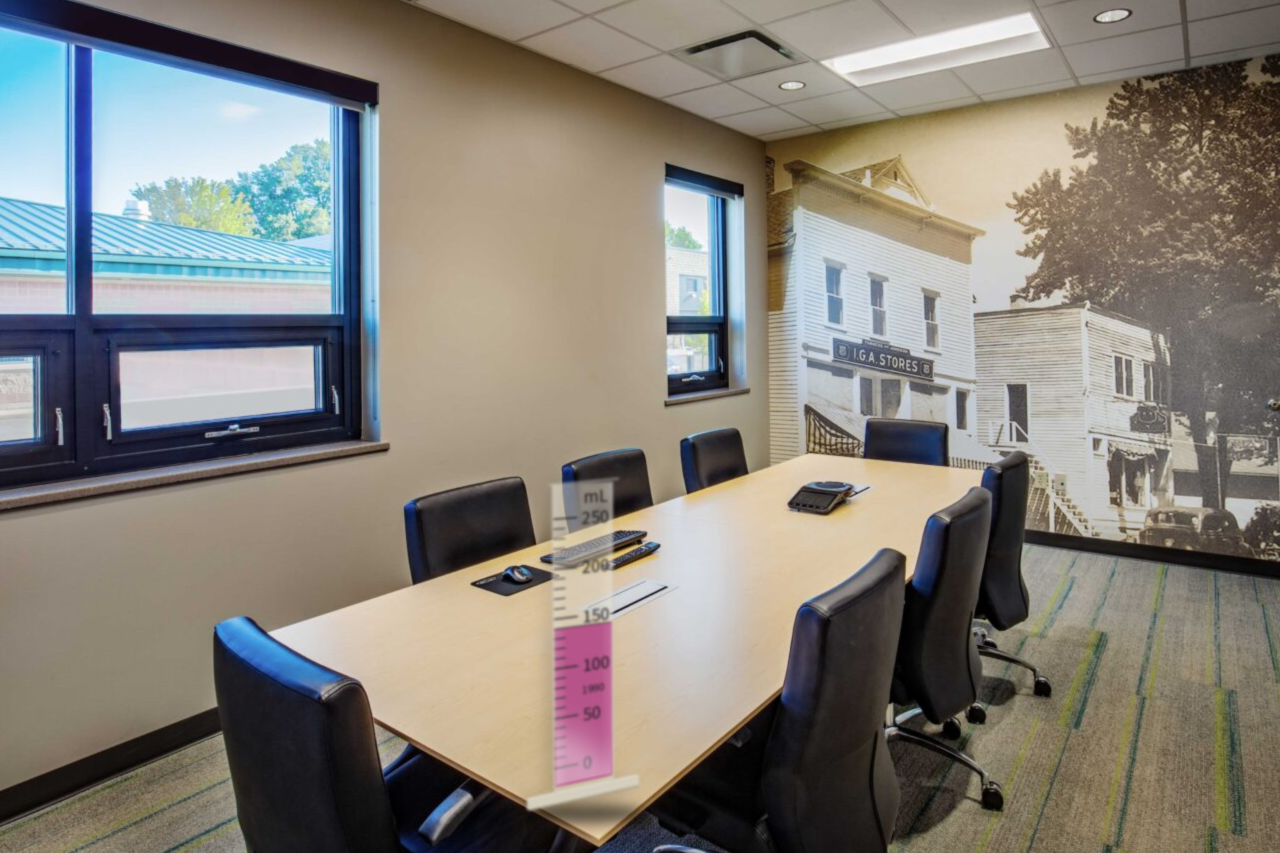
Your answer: mL 140
